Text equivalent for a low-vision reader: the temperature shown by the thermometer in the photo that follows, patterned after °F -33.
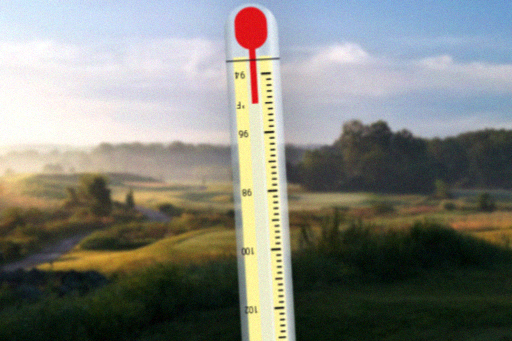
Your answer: °F 95
